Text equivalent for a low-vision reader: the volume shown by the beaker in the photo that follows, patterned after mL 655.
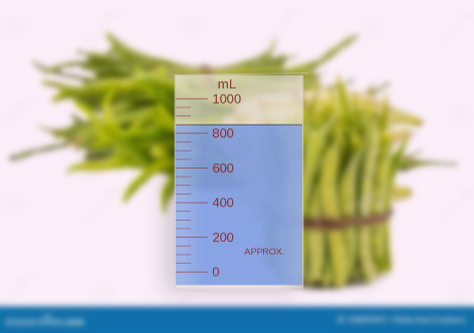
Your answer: mL 850
